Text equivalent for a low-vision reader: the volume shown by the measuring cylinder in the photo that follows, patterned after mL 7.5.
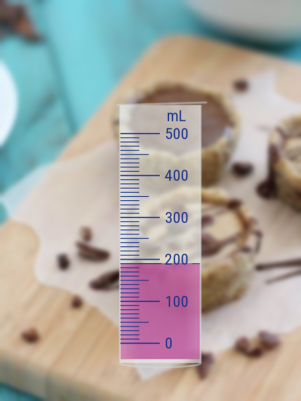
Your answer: mL 190
